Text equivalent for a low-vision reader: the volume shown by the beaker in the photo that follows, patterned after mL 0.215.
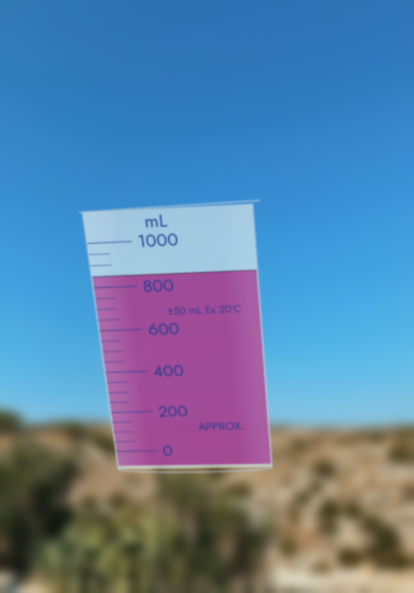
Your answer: mL 850
